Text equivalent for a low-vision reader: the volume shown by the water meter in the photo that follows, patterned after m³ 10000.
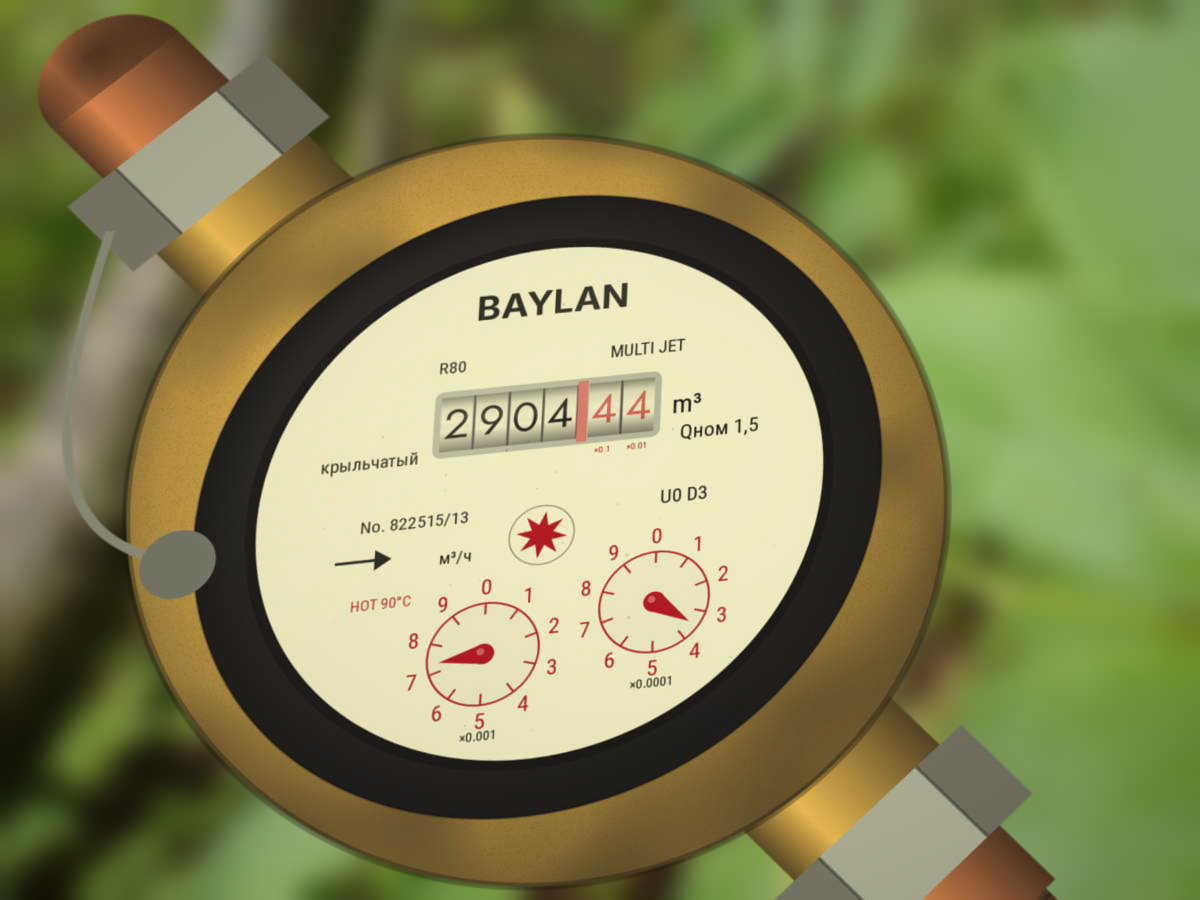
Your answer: m³ 2904.4473
